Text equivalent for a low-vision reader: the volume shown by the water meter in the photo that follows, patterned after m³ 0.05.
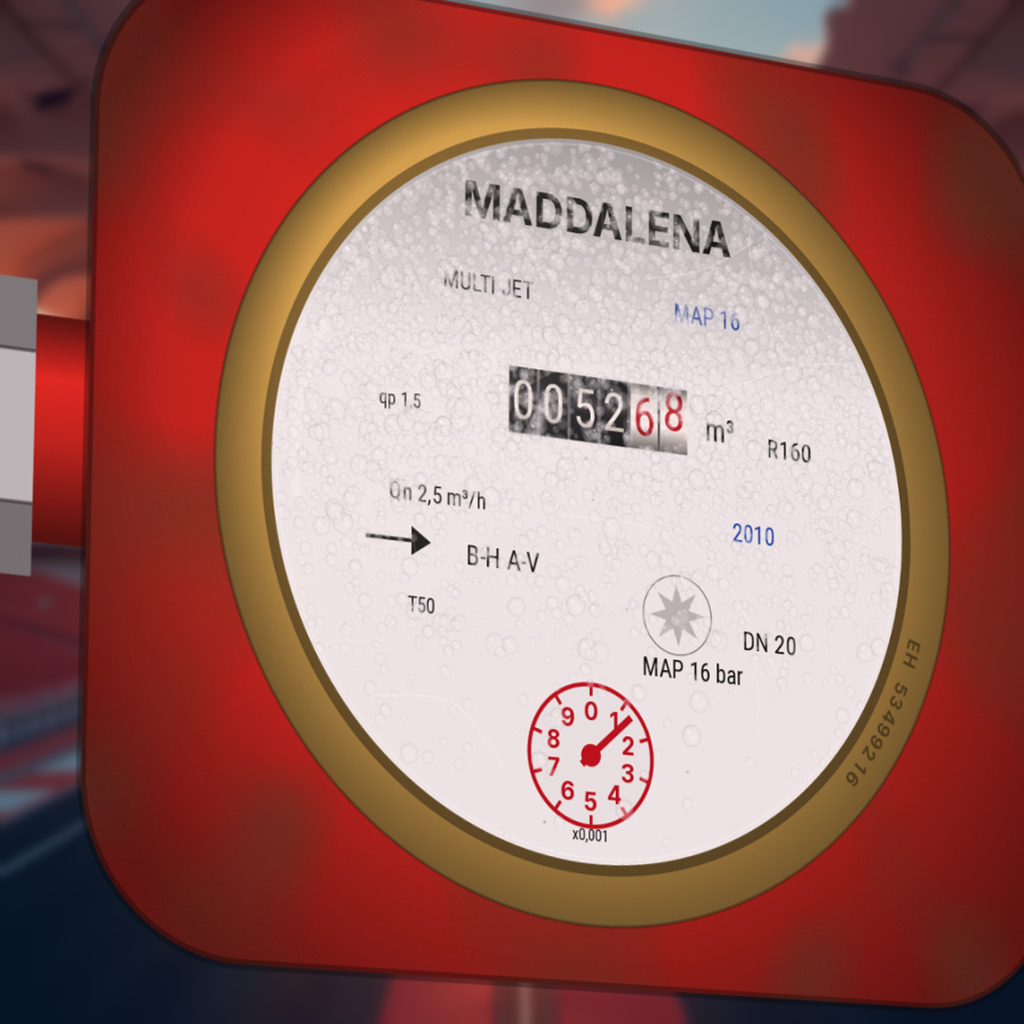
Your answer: m³ 52.681
